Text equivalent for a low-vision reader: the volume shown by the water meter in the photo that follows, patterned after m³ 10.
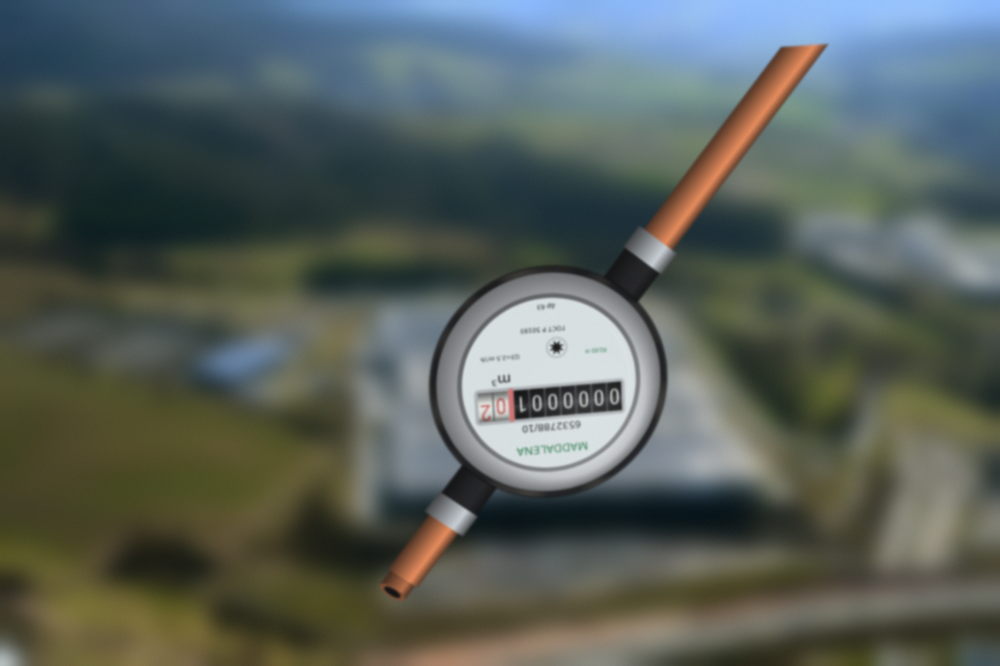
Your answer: m³ 1.02
